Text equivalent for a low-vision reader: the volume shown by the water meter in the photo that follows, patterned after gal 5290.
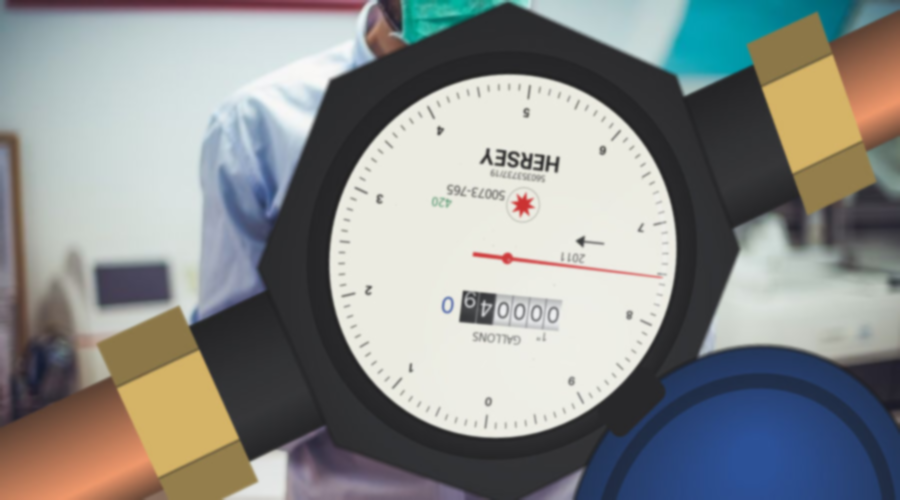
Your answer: gal 487.5
